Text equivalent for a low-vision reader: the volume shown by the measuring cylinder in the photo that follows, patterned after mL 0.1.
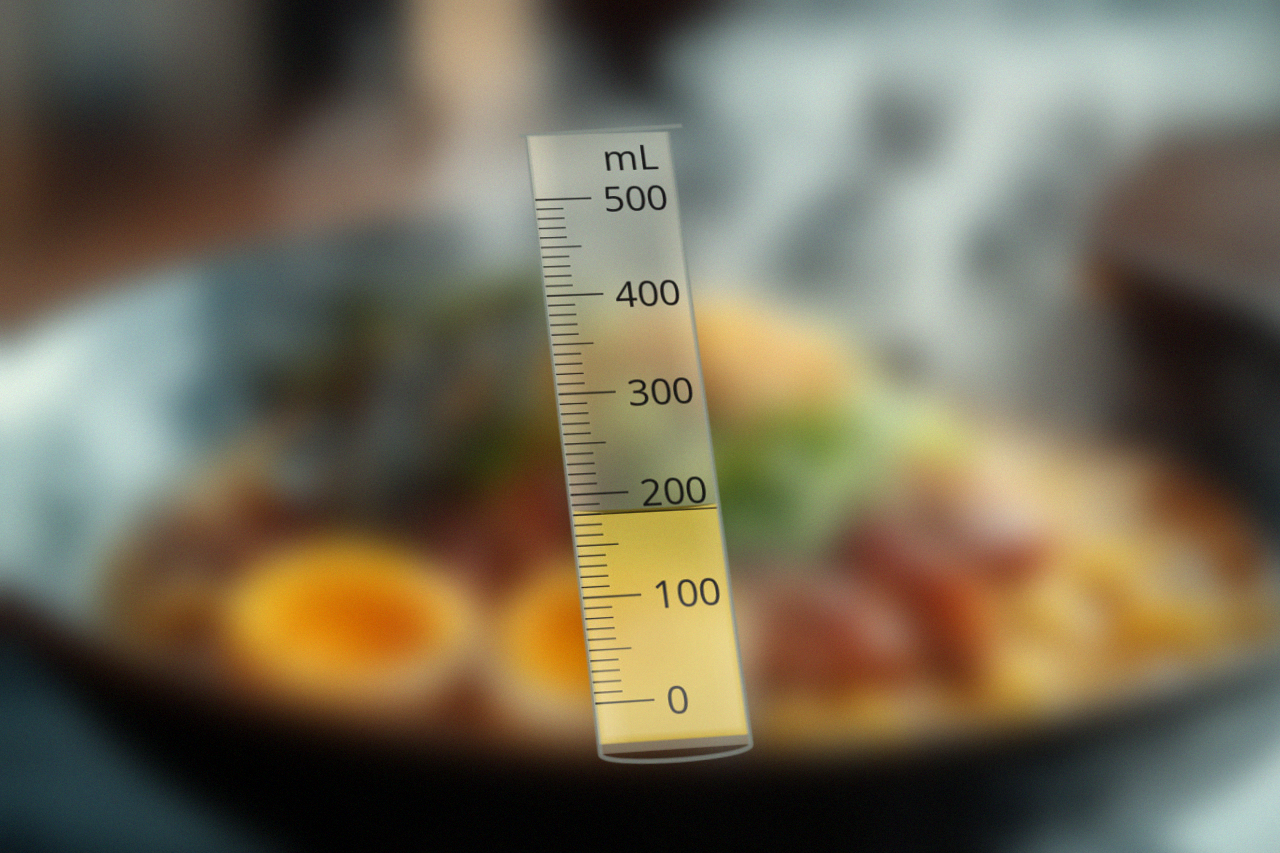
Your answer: mL 180
